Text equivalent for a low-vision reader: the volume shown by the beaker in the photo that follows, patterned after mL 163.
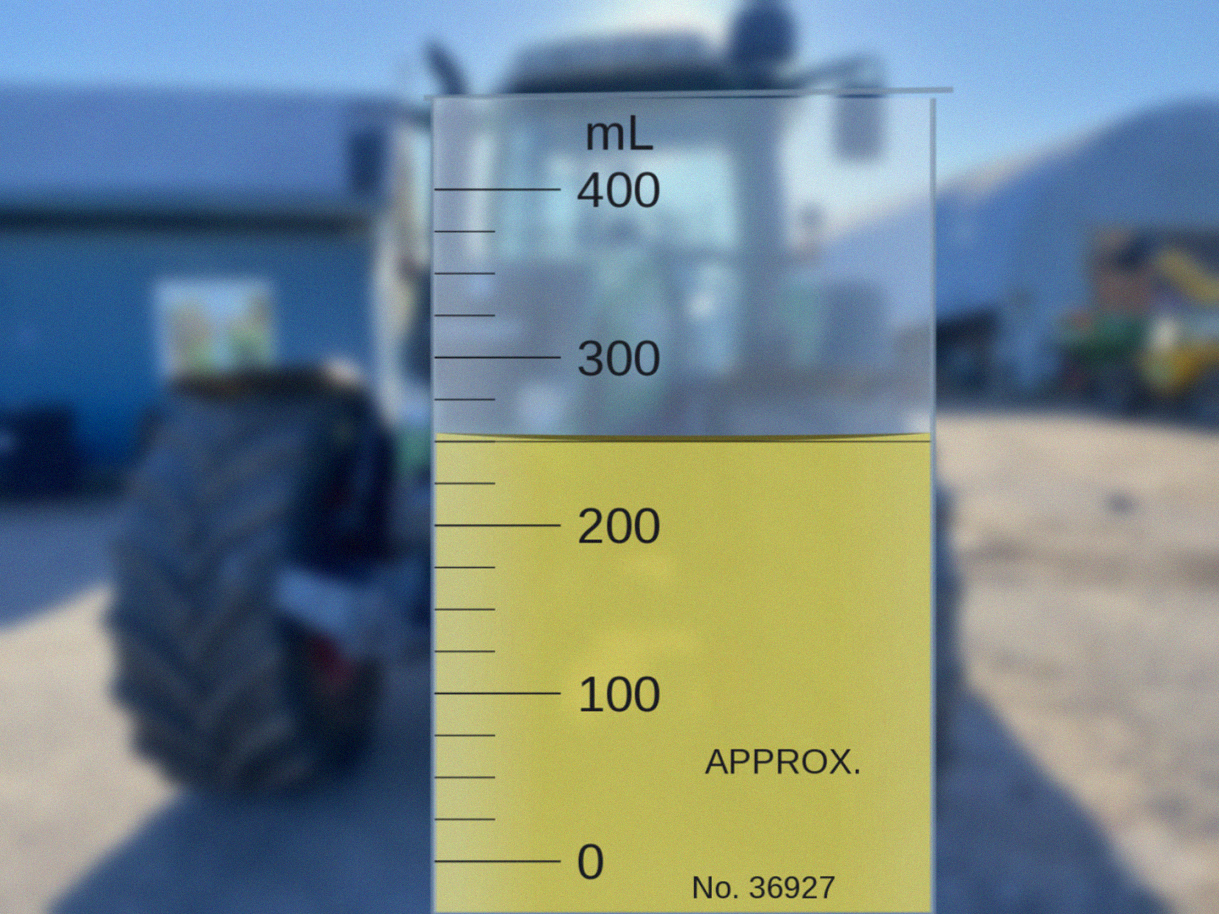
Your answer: mL 250
